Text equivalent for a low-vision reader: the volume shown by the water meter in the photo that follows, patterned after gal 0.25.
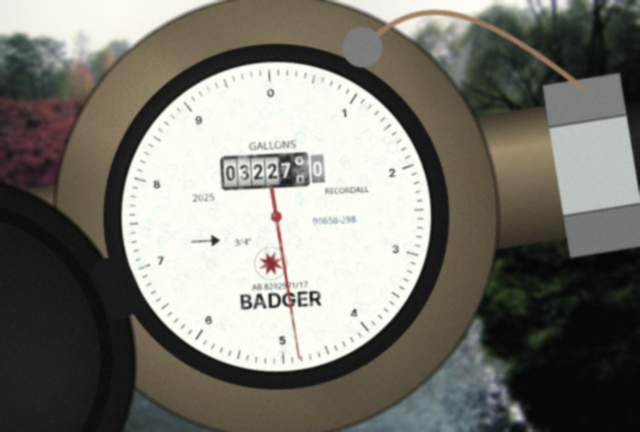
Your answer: gal 322784.8
